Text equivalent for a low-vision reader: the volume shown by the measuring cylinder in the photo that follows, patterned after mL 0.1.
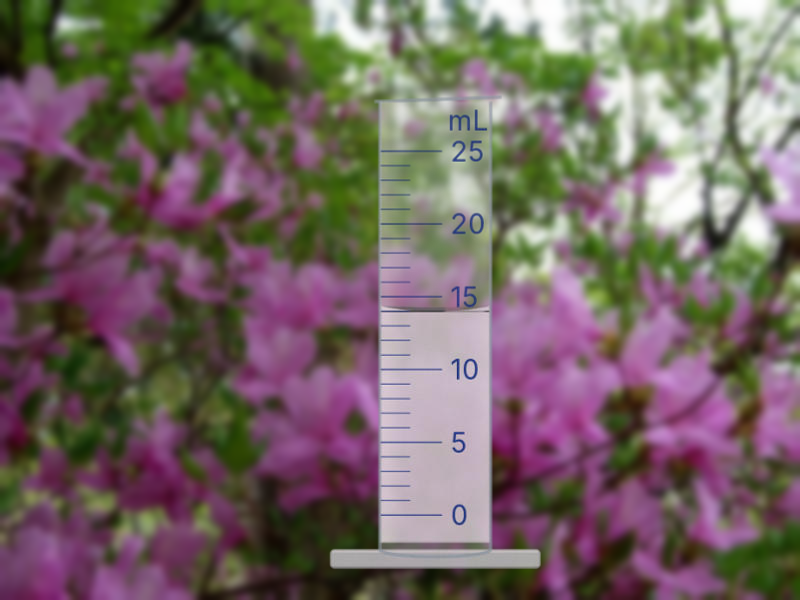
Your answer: mL 14
